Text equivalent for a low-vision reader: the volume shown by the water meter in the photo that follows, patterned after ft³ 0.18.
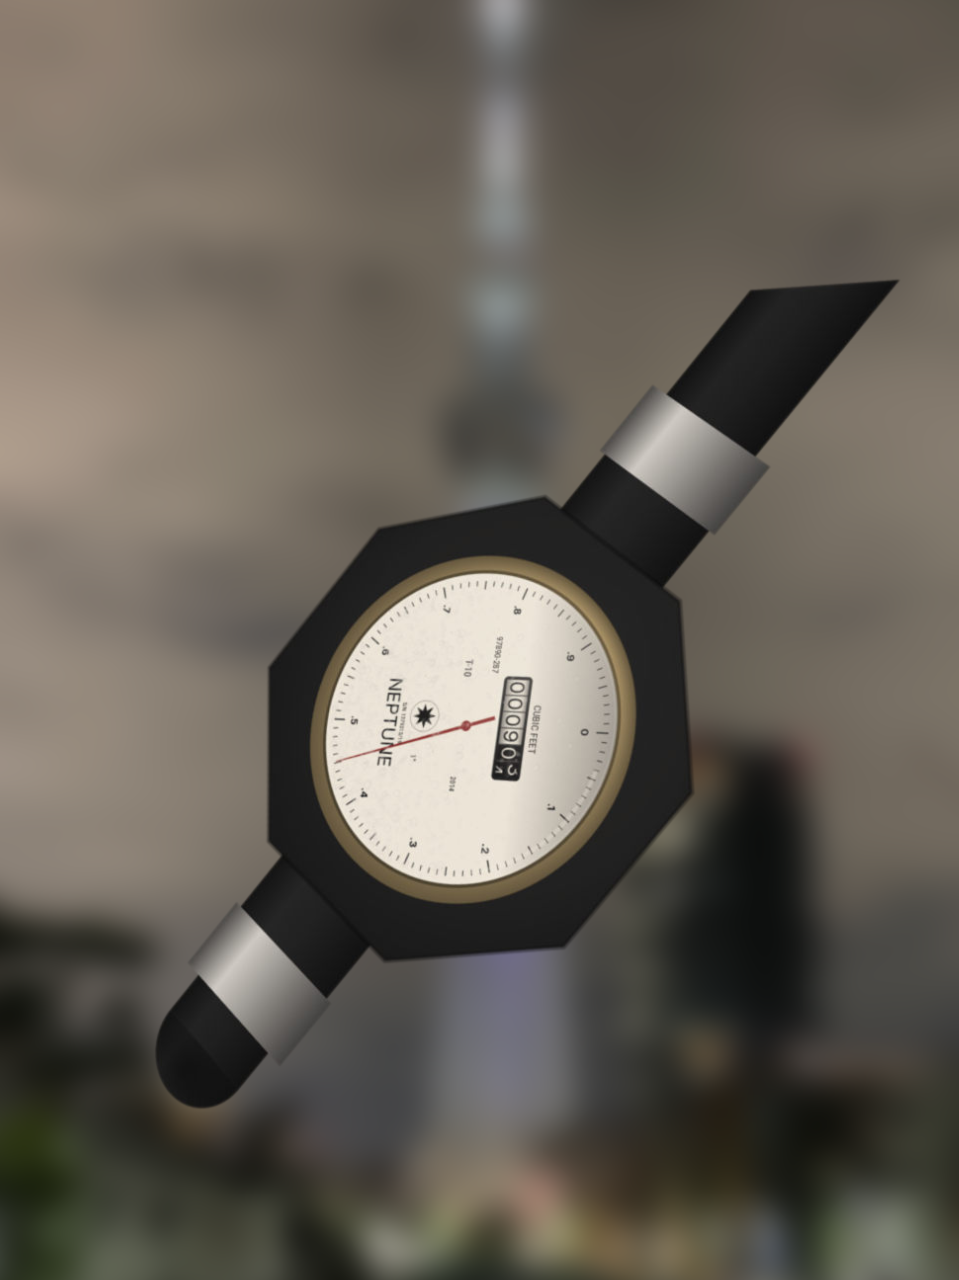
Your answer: ft³ 903.45
